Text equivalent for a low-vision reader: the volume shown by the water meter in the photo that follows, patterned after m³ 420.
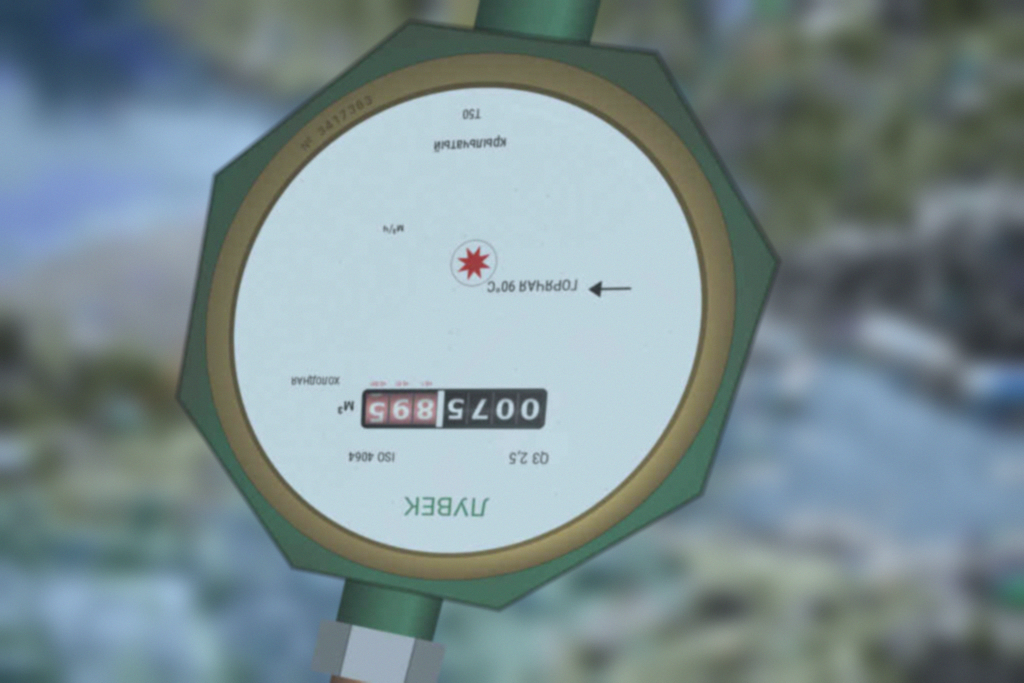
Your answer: m³ 75.895
